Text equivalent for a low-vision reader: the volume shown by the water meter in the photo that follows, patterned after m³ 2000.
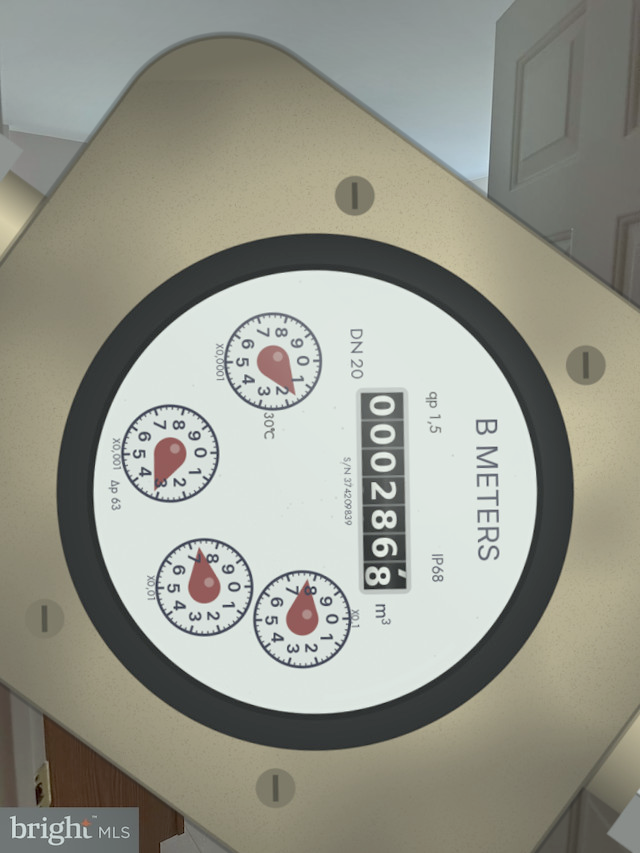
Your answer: m³ 2867.7731
